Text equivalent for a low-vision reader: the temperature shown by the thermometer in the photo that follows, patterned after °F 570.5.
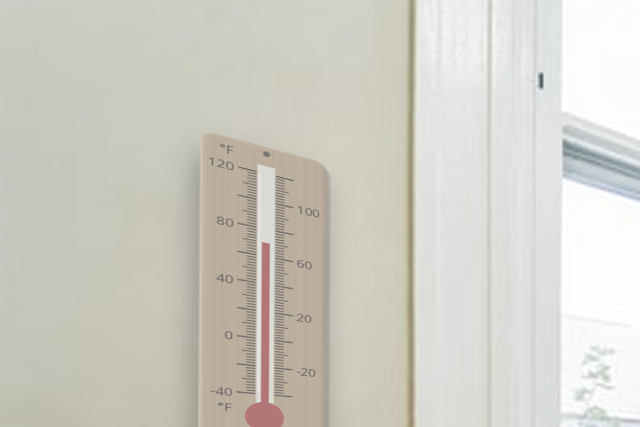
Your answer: °F 70
